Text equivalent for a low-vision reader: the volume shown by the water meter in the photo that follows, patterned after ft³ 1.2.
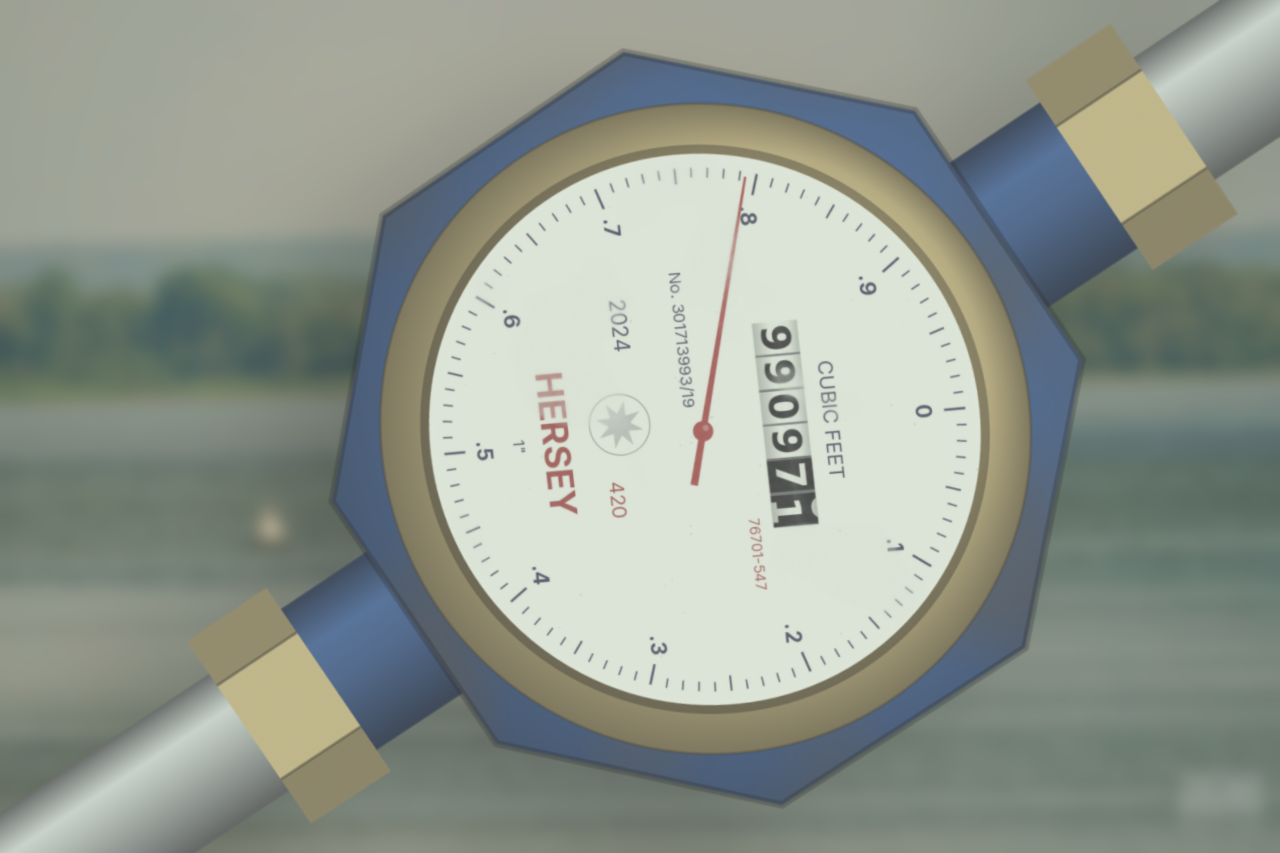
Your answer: ft³ 990970.79
